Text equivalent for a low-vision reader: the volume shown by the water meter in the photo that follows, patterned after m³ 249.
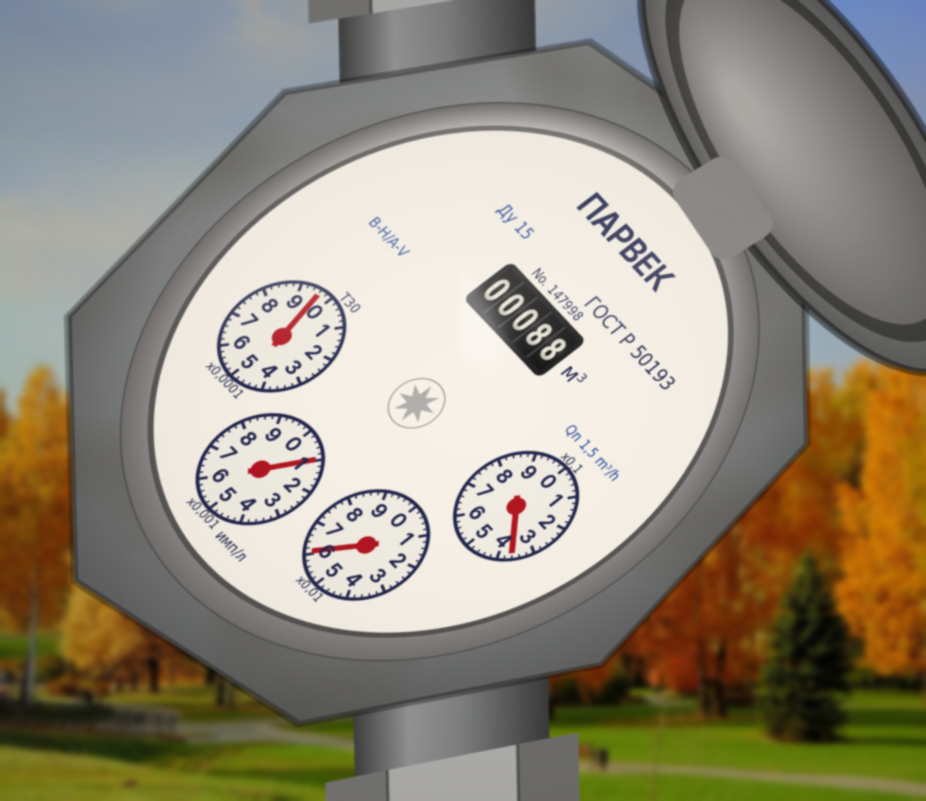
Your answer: m³ 88.3609
